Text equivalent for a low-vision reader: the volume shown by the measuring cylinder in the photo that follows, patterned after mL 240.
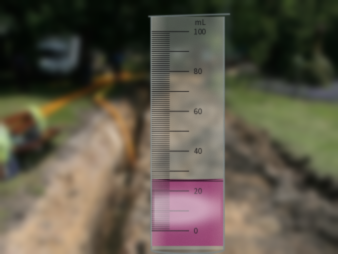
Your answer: mL 25
